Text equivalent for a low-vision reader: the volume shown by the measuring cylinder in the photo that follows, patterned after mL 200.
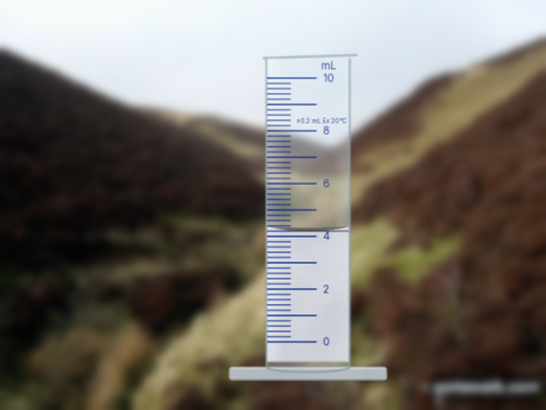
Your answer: mL 4.2
